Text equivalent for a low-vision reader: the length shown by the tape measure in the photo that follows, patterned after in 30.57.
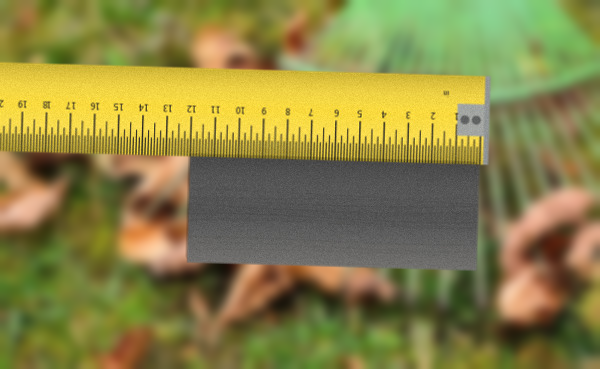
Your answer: in 12
